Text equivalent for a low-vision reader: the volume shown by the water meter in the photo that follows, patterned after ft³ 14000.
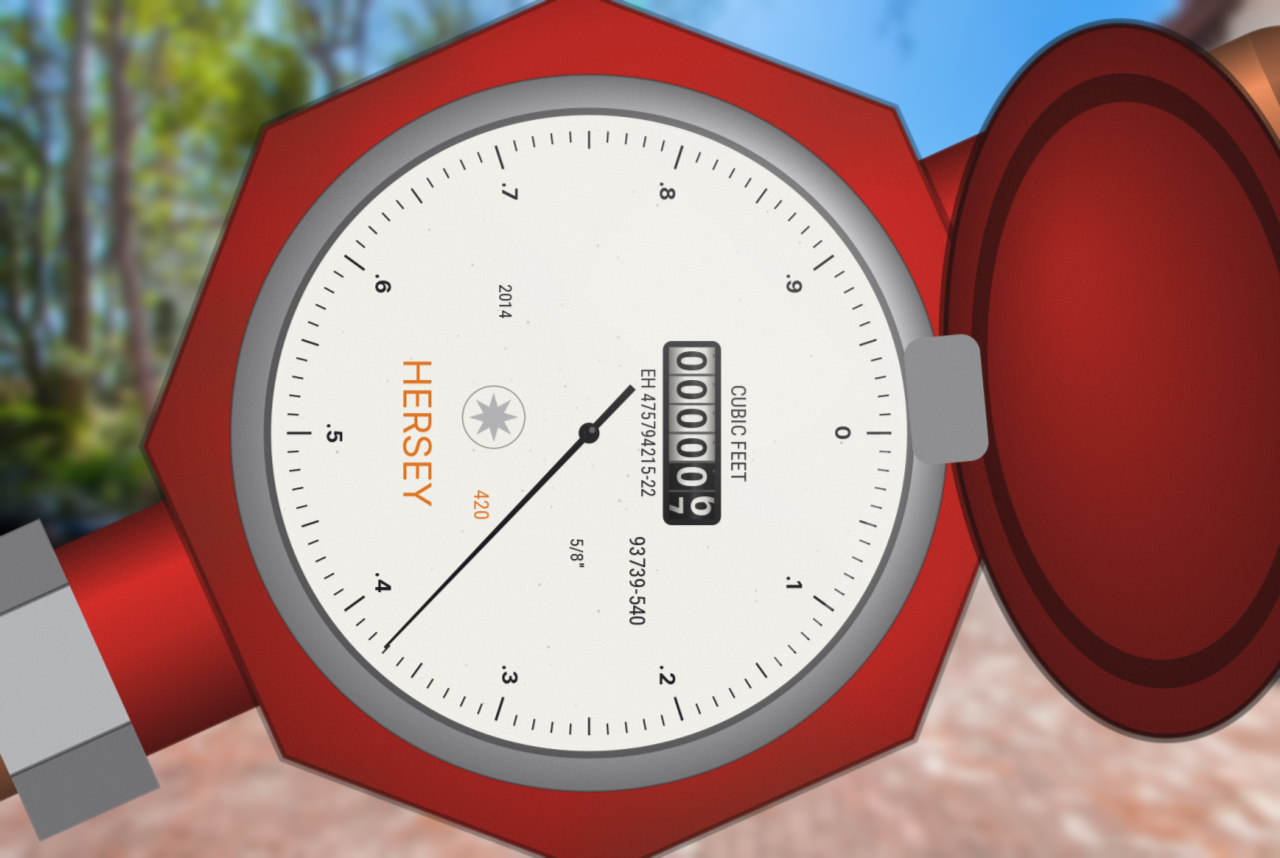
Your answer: ft³ 6.37
